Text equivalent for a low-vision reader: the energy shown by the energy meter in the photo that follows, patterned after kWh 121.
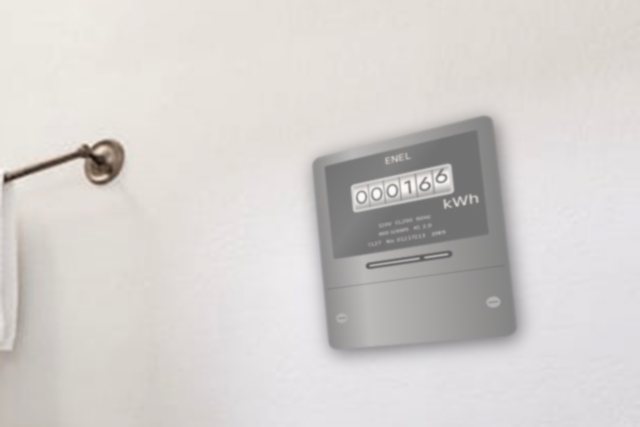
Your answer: kWh 166
